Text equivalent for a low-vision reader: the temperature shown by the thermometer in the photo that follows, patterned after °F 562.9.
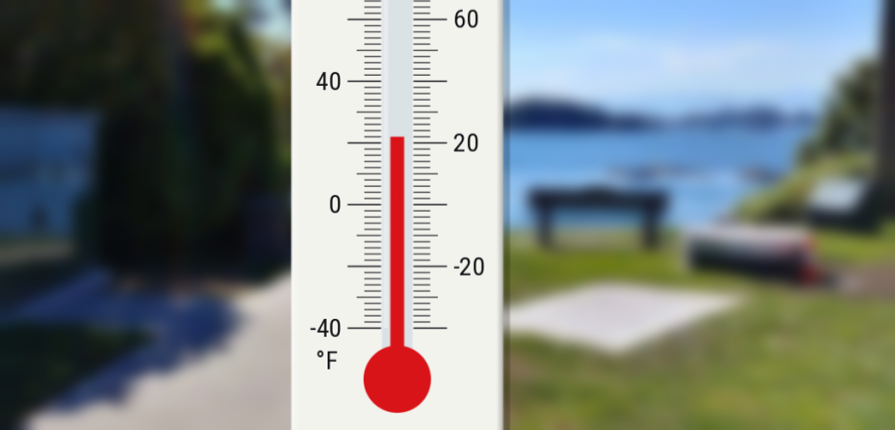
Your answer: °F 22
